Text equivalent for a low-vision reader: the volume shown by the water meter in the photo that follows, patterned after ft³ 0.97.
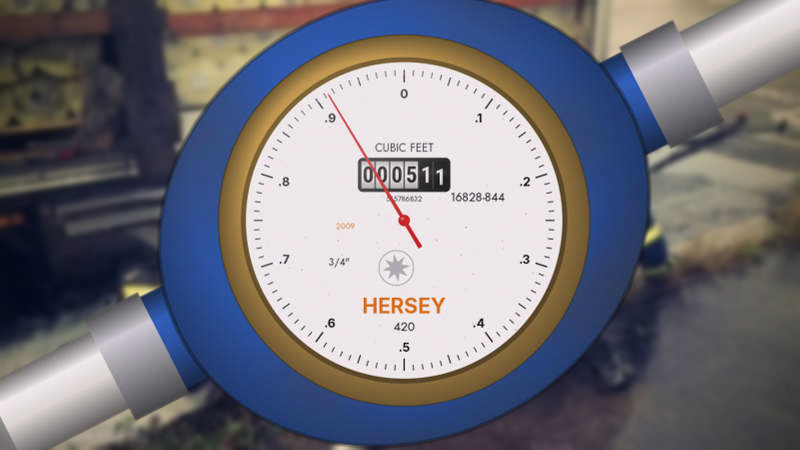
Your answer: ft³ 510.91
